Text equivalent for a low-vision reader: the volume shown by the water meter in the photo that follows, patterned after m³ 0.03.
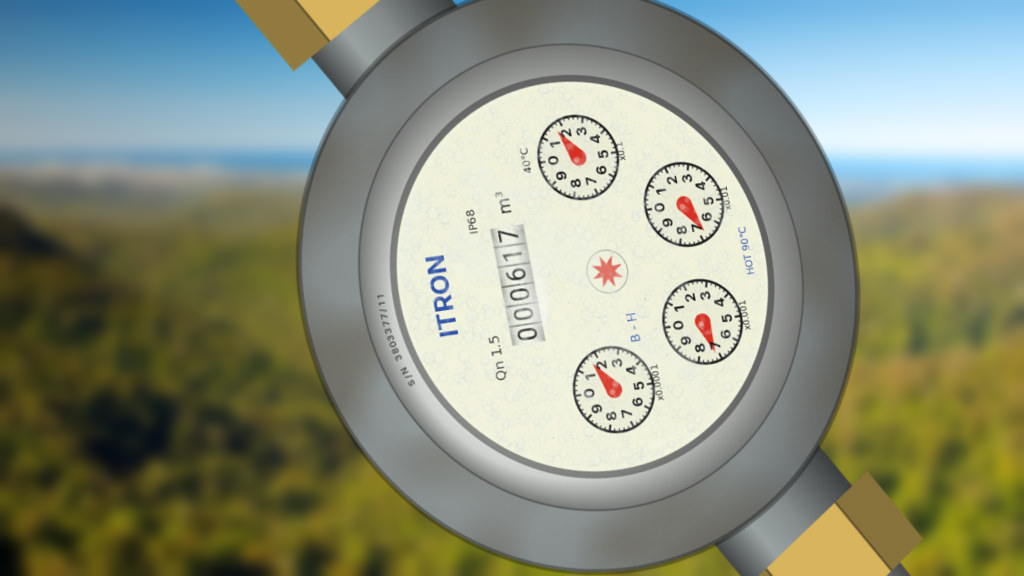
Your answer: m³ 617.1671
